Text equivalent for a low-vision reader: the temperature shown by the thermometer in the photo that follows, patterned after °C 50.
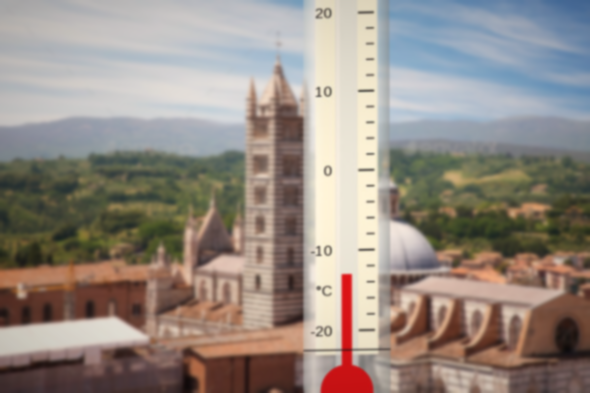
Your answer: °C -13
